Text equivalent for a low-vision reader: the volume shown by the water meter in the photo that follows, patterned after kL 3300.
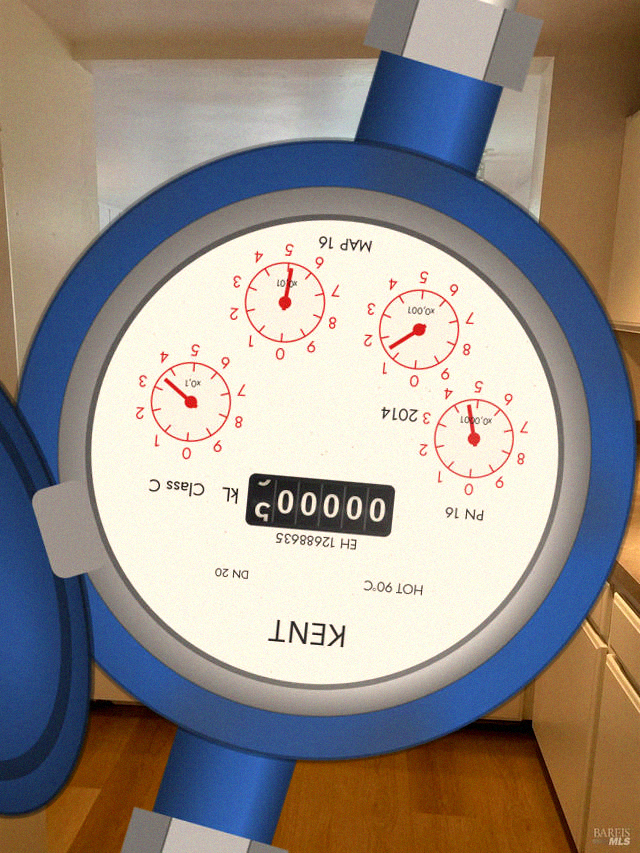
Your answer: kL 5.3514
